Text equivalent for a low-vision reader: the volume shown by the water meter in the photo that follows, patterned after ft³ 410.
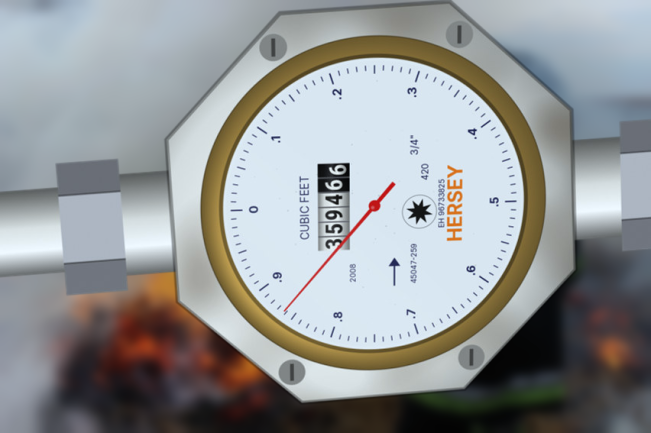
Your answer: ft³ 359465.86
